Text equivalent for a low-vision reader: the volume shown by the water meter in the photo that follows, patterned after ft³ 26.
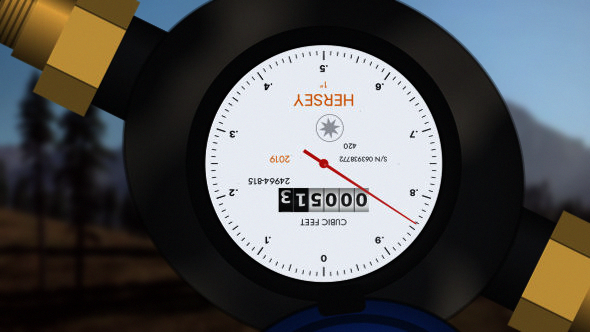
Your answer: ft³ 512.84
